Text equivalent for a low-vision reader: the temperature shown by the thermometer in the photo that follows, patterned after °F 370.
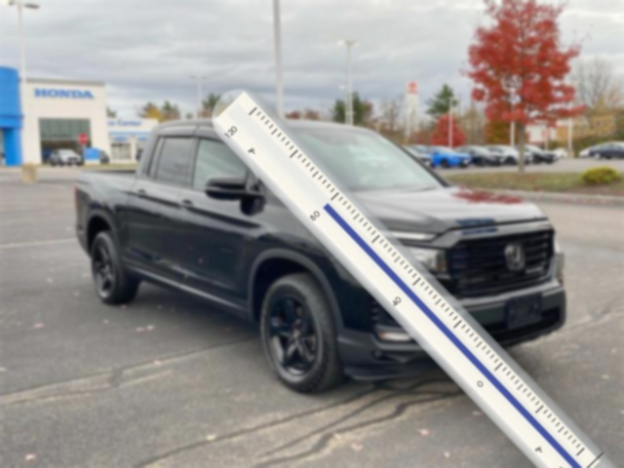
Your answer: °F 80
